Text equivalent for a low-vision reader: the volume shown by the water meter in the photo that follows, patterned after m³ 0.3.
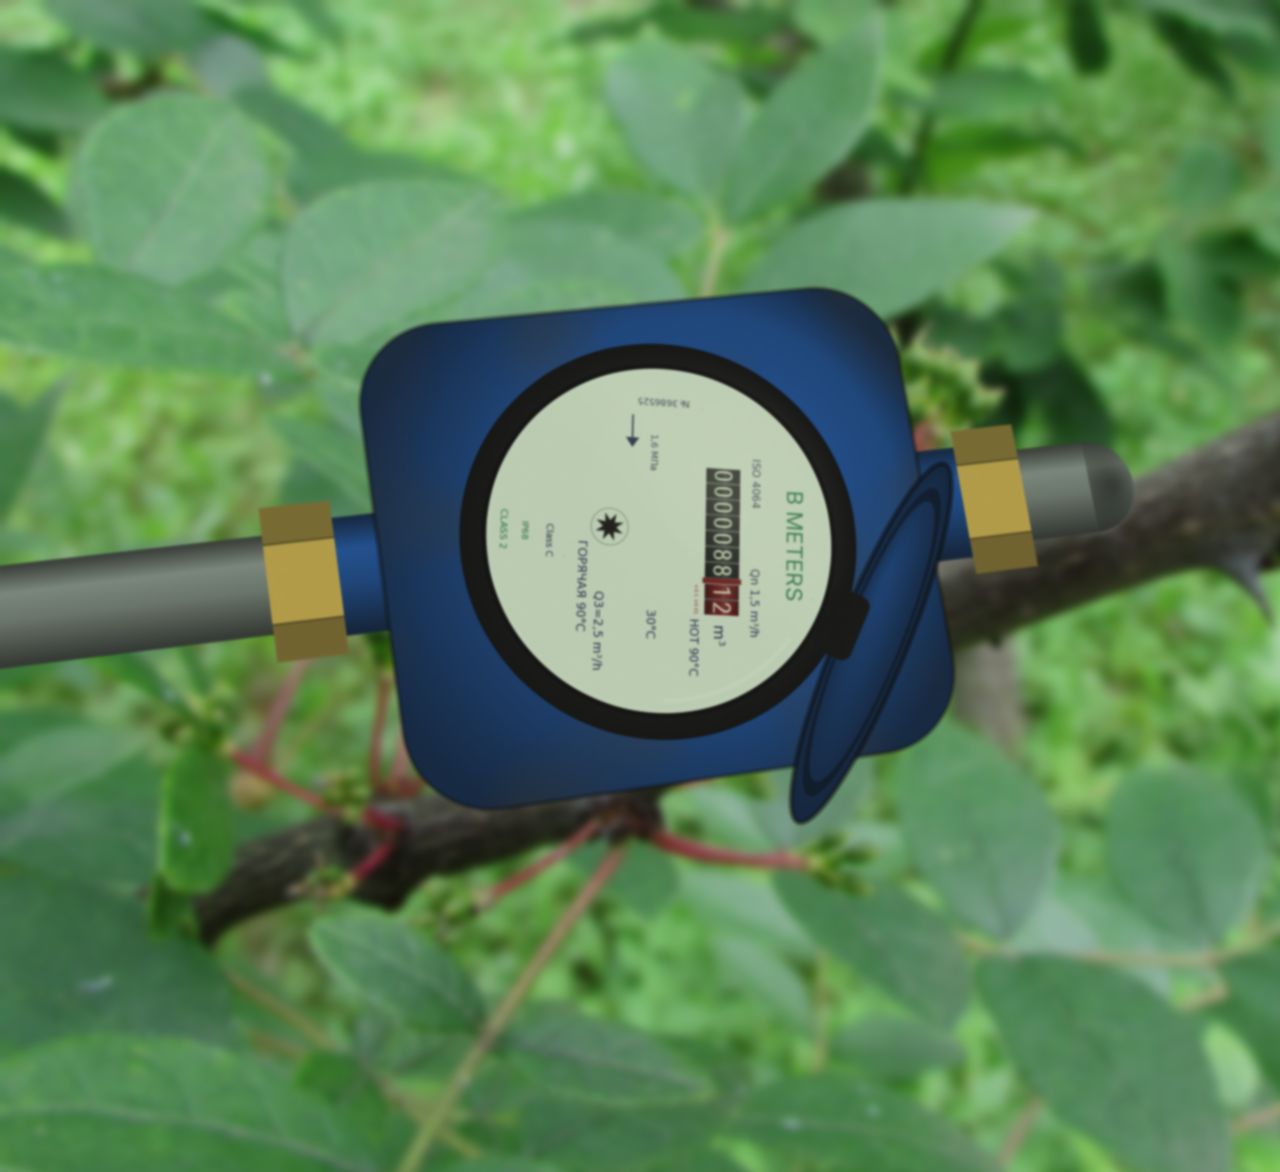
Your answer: m³ 88.12
